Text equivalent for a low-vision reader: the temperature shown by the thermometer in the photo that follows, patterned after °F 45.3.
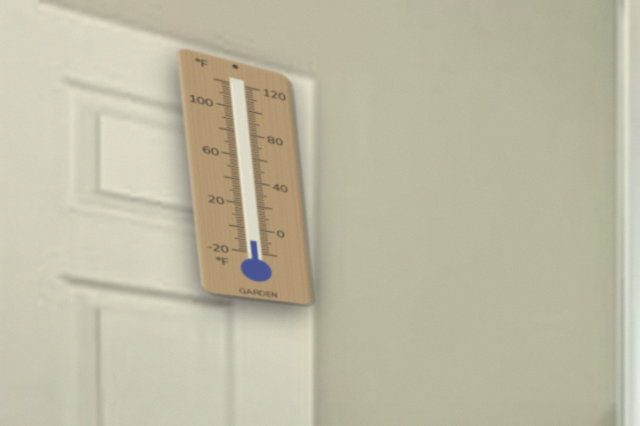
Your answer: °F -10
